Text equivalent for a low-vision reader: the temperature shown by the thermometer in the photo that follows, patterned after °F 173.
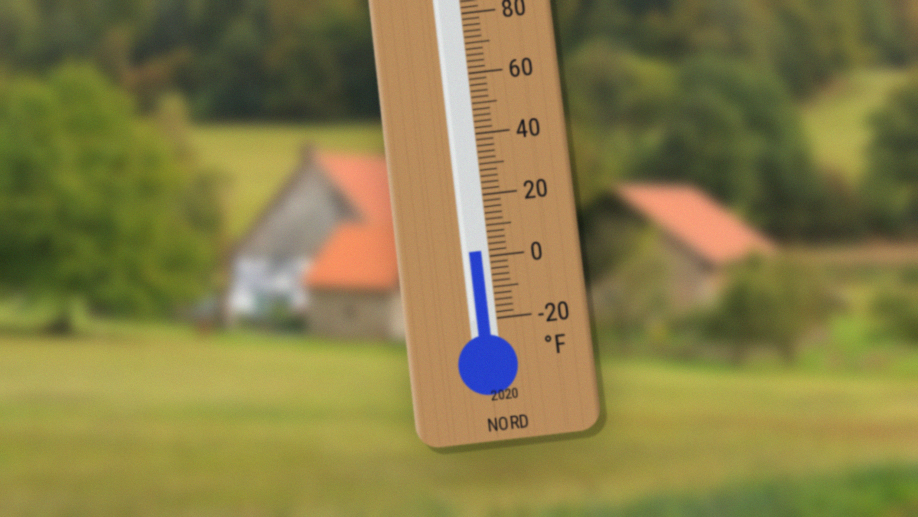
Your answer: °F 2
